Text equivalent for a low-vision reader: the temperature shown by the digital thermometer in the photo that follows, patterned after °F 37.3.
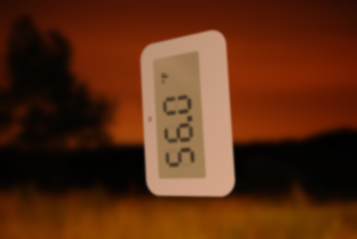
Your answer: °F 56.0
